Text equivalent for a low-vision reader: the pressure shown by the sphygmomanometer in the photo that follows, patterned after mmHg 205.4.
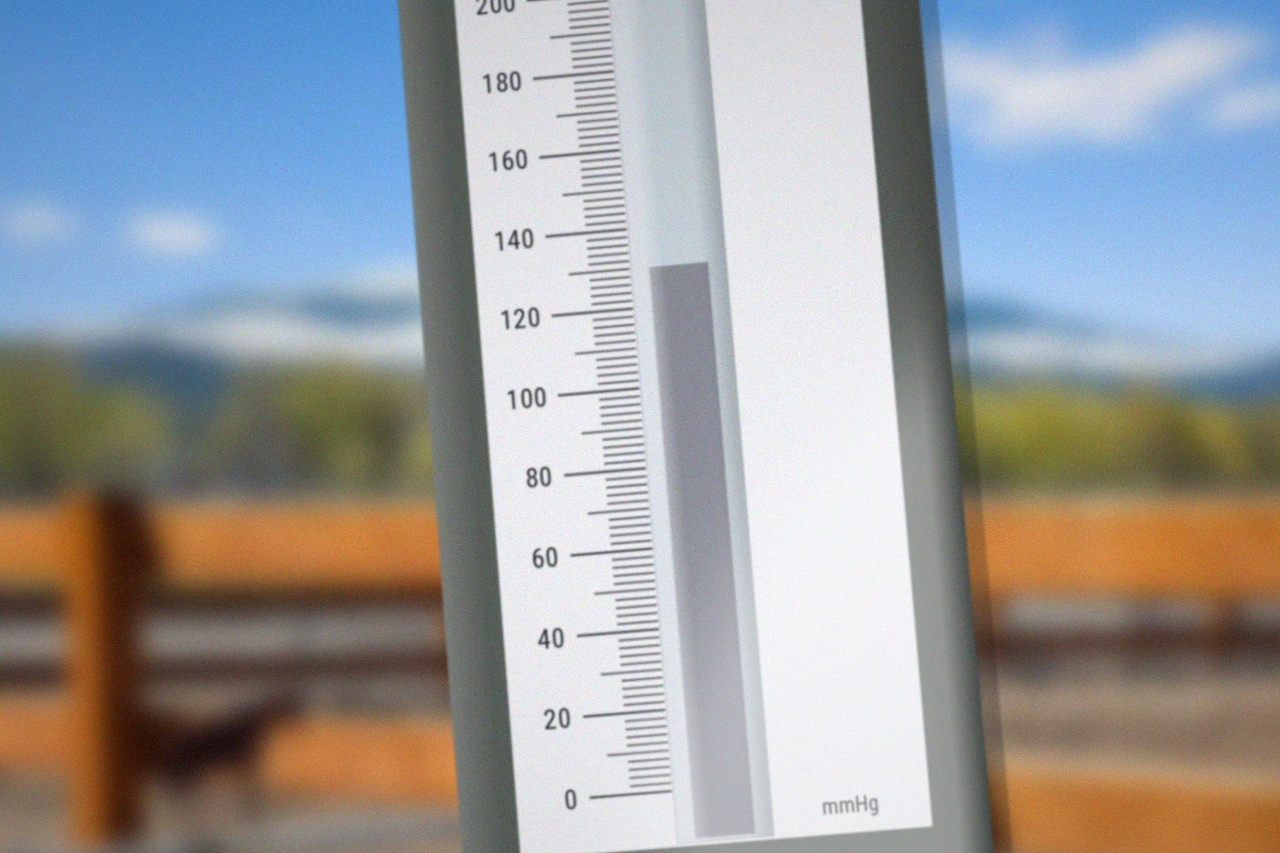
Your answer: mmHg 130
